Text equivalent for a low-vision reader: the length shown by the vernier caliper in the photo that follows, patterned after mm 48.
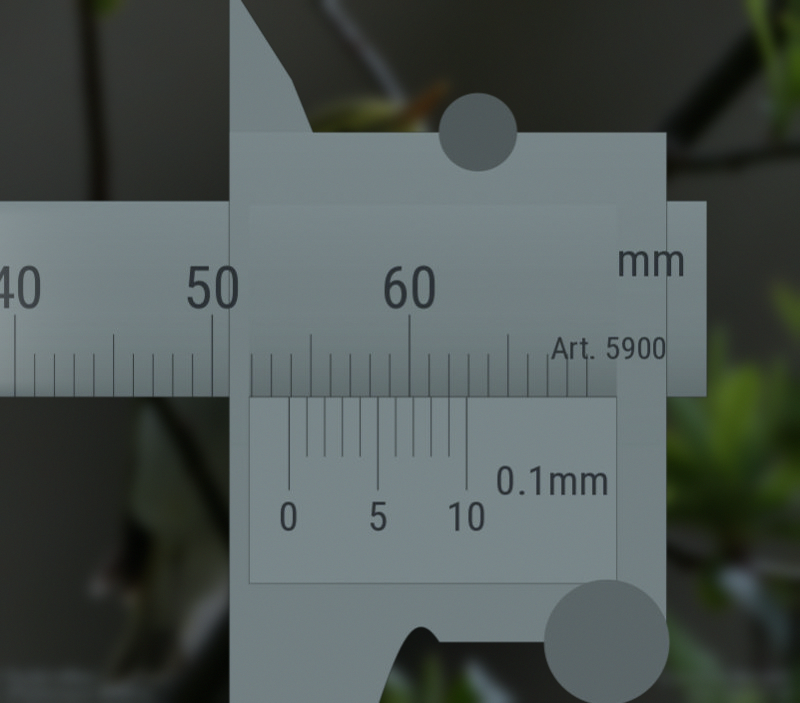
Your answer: mm 53.9
